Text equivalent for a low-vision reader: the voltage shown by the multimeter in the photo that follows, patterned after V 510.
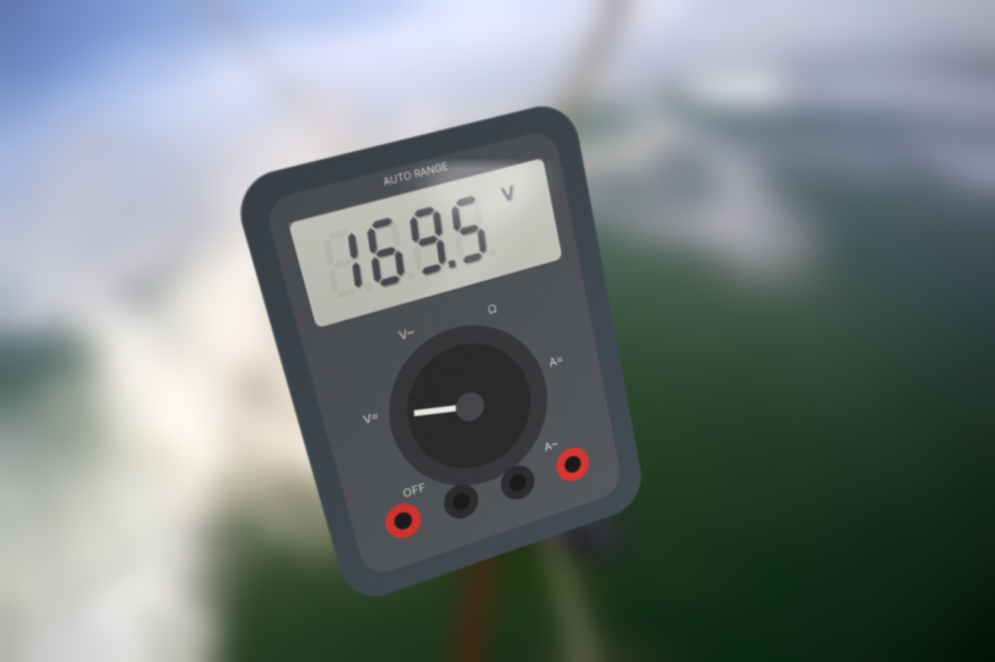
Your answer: V 169.5
